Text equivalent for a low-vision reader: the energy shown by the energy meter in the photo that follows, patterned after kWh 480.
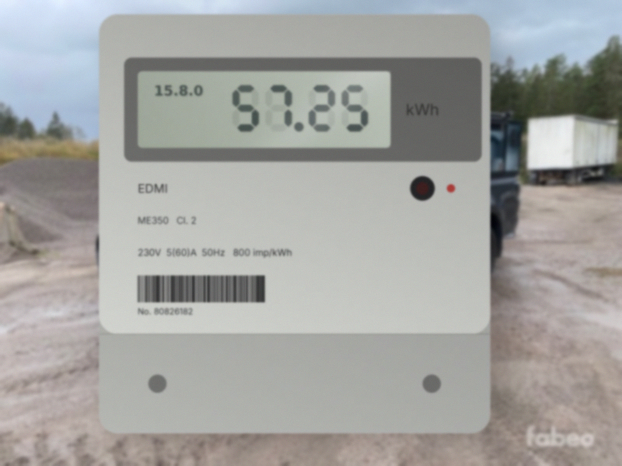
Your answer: kWh 57.25
